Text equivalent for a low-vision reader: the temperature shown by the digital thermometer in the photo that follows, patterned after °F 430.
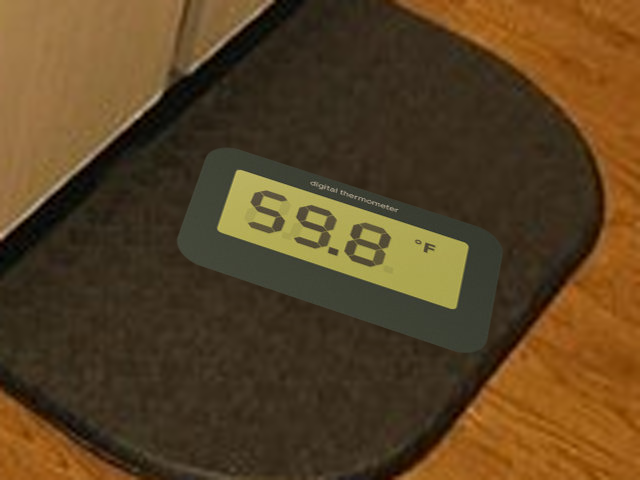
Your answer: °F 59.8
